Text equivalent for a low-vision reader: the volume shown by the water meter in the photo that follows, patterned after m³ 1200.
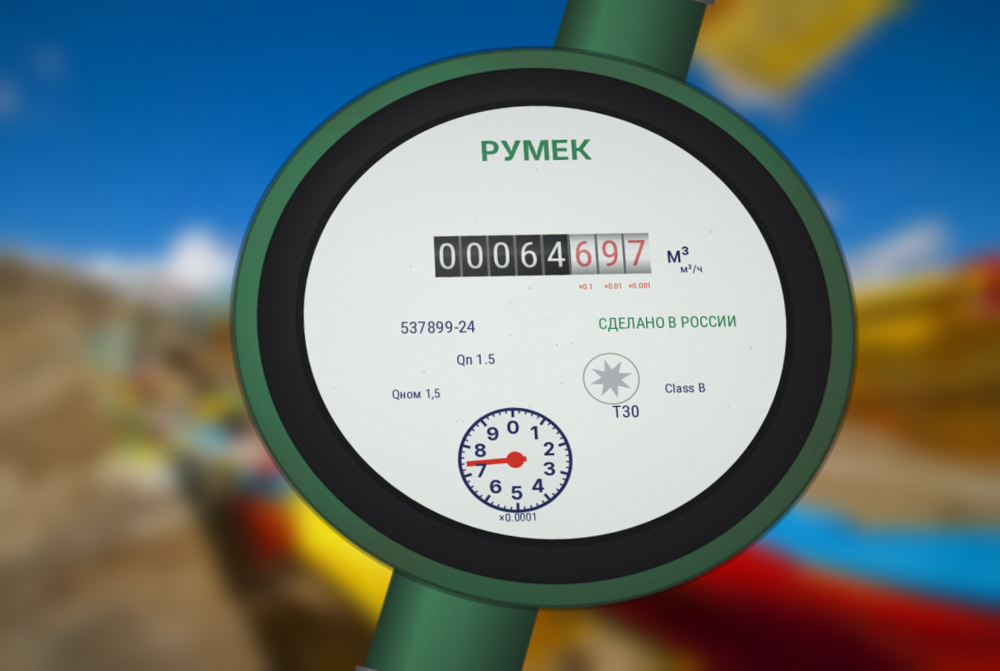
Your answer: m³ 64.6977
